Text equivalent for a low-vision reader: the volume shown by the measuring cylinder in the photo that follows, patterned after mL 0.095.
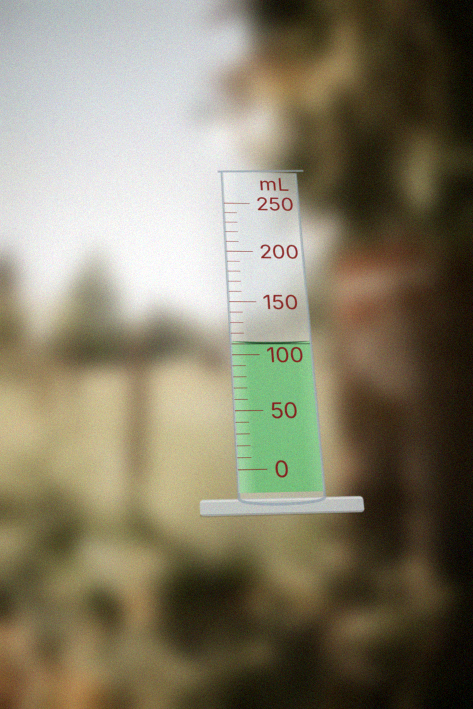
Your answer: mL 110
